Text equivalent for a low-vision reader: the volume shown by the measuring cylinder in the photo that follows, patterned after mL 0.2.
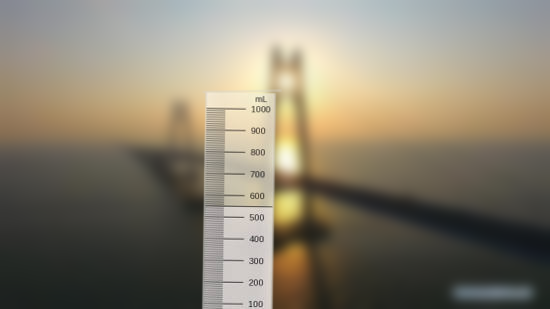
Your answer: mL 550
